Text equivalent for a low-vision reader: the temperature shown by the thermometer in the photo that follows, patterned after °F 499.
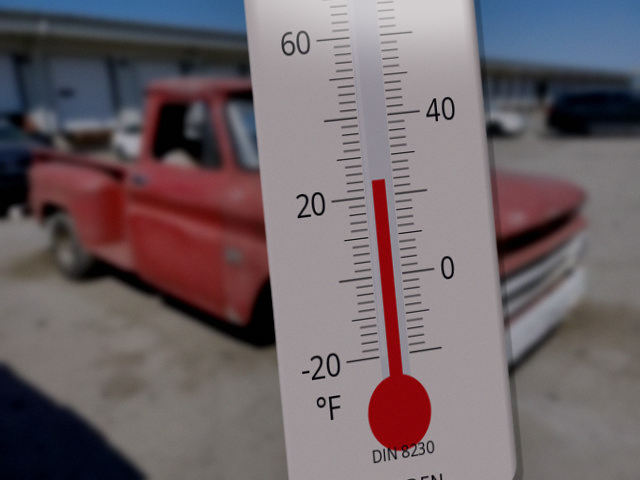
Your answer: °F 24
